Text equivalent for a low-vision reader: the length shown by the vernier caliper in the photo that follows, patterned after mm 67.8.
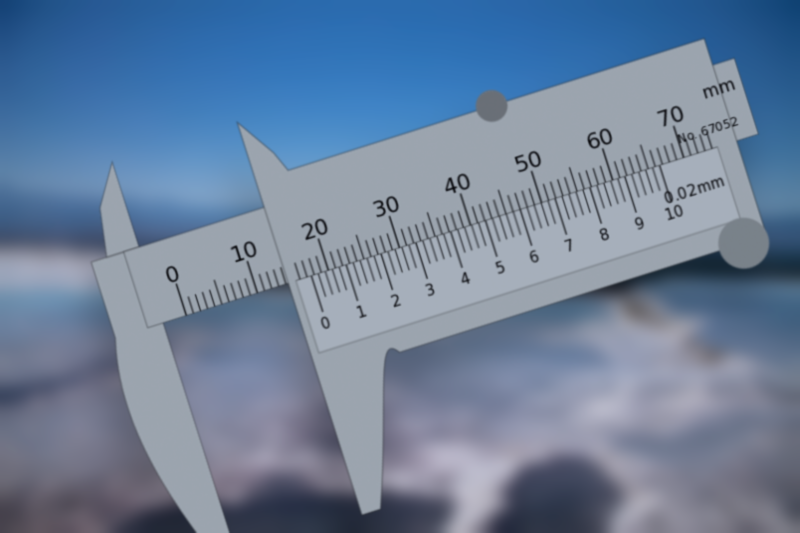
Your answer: mm 17.6
